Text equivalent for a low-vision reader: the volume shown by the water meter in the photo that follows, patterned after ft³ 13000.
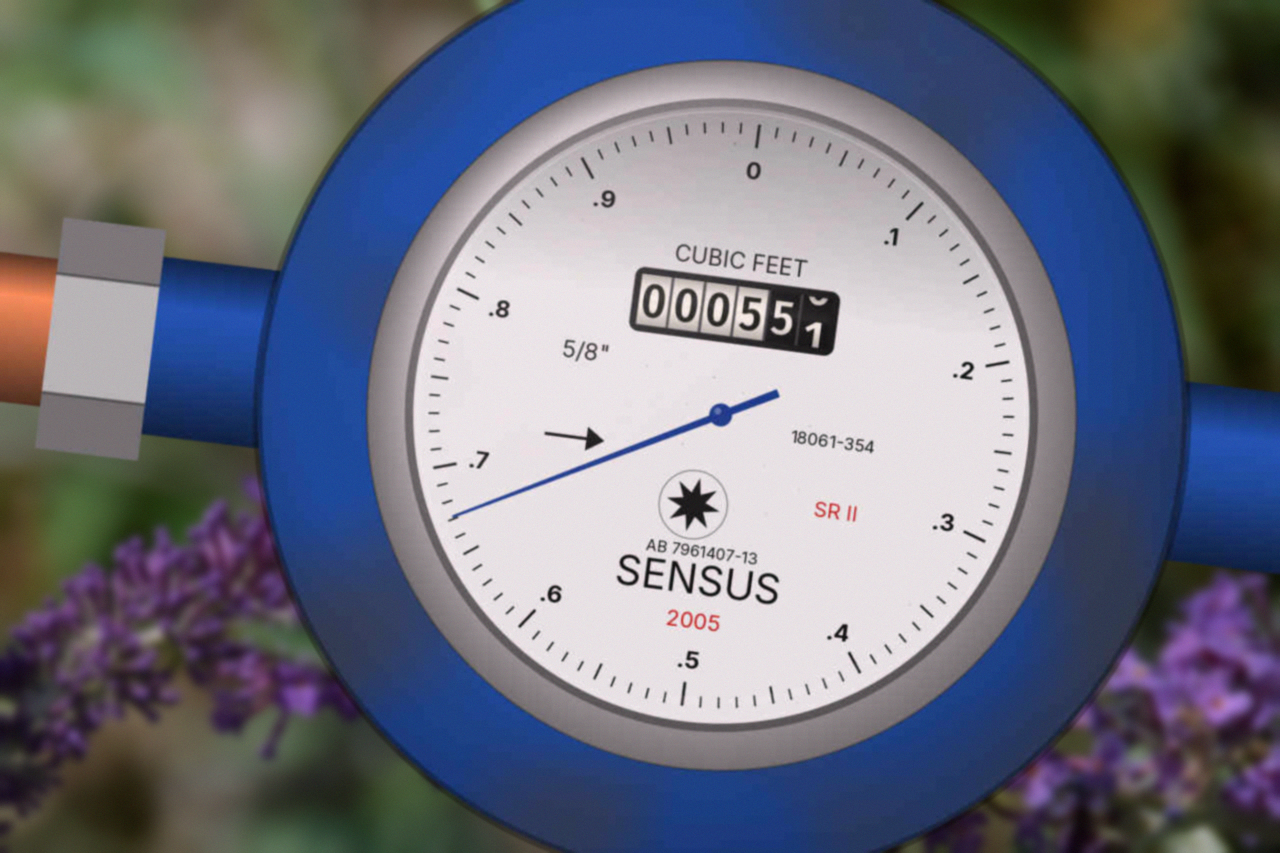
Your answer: ft³ 550.67
